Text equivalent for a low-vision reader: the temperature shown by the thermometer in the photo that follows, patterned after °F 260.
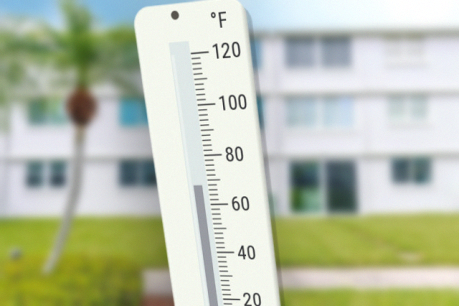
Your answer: °F 68
